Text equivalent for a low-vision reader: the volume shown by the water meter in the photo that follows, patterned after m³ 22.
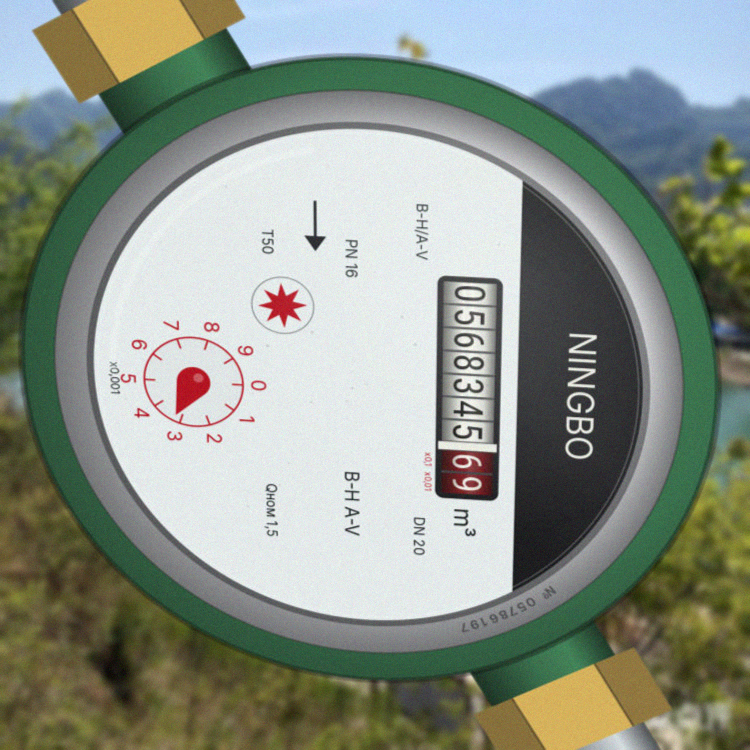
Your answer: m³ 568345.693
